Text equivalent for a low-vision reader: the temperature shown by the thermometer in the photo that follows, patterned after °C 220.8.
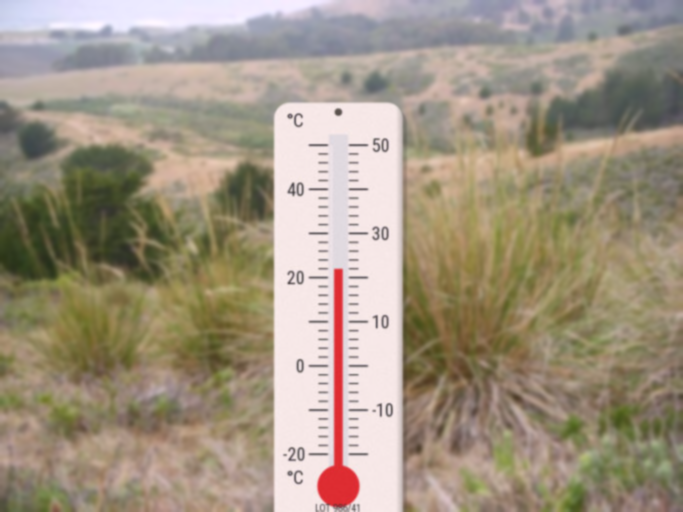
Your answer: °C 22
